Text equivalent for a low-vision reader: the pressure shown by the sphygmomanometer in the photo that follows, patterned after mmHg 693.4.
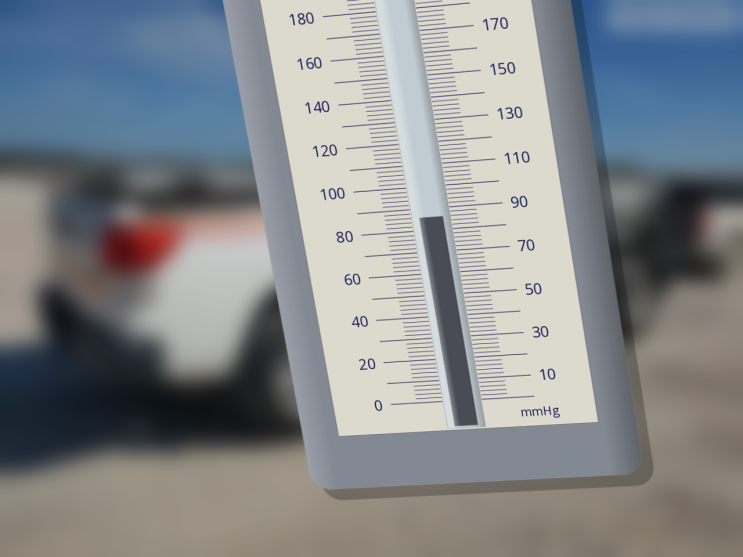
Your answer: mmHg 86
